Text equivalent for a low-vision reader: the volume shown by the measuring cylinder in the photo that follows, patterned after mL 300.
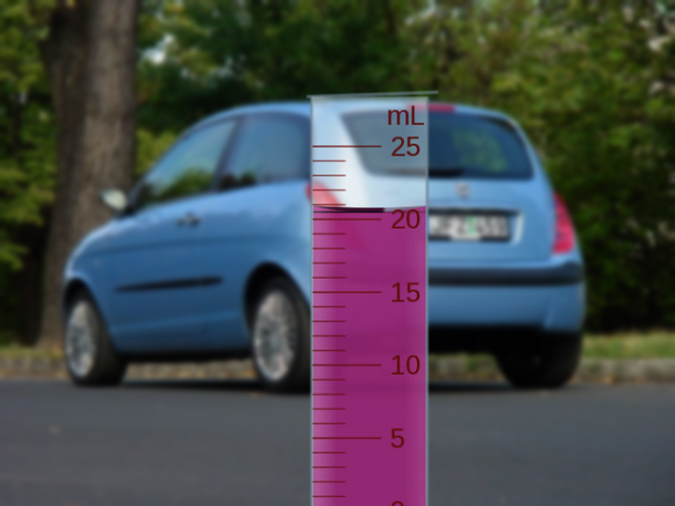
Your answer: mL 20.5
